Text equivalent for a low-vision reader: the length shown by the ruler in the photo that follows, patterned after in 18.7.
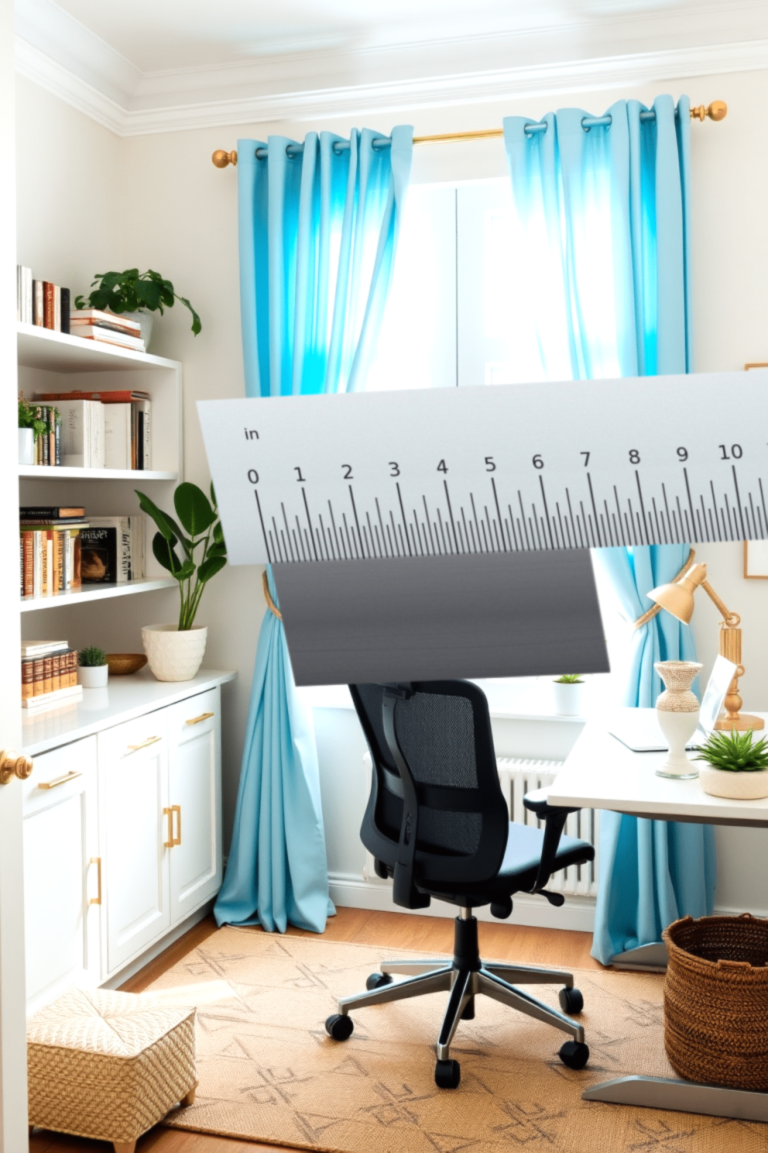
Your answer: in 6.75
